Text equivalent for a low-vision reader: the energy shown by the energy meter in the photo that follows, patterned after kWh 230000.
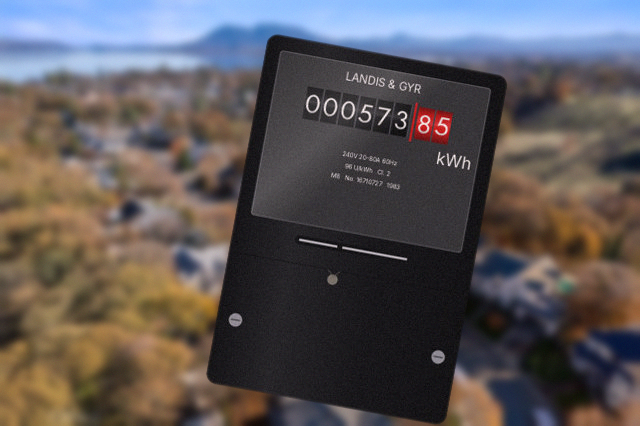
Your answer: kWh 573.85
